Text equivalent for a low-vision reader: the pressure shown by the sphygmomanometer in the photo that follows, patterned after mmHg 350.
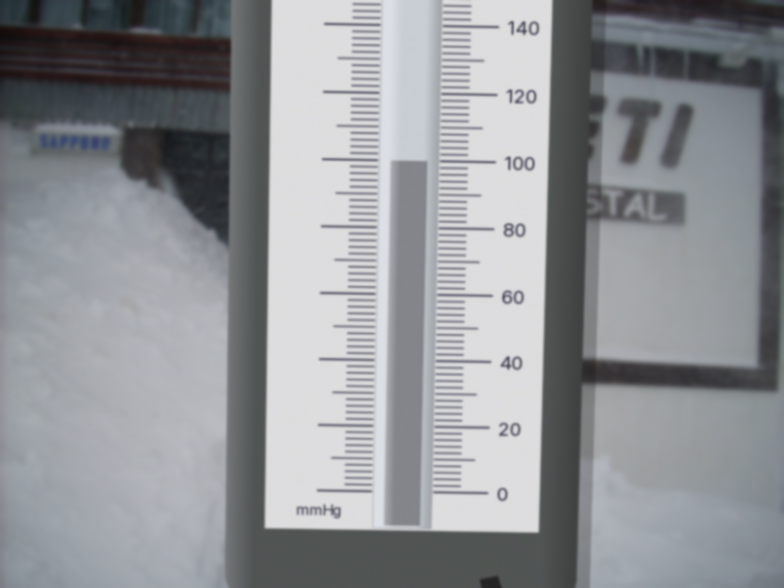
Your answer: mmHg 100
